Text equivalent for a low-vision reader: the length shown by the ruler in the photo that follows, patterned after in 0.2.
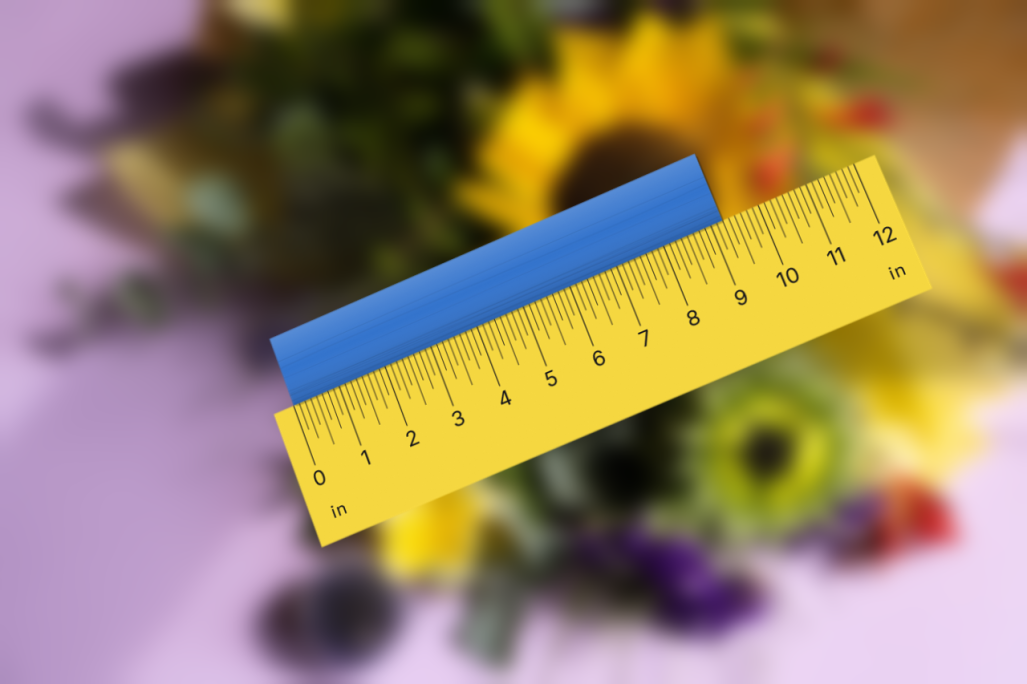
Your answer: in 9.25
